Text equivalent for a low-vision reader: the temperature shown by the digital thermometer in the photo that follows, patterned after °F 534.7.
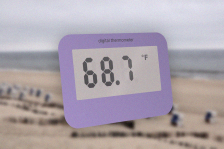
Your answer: °F 68.7
